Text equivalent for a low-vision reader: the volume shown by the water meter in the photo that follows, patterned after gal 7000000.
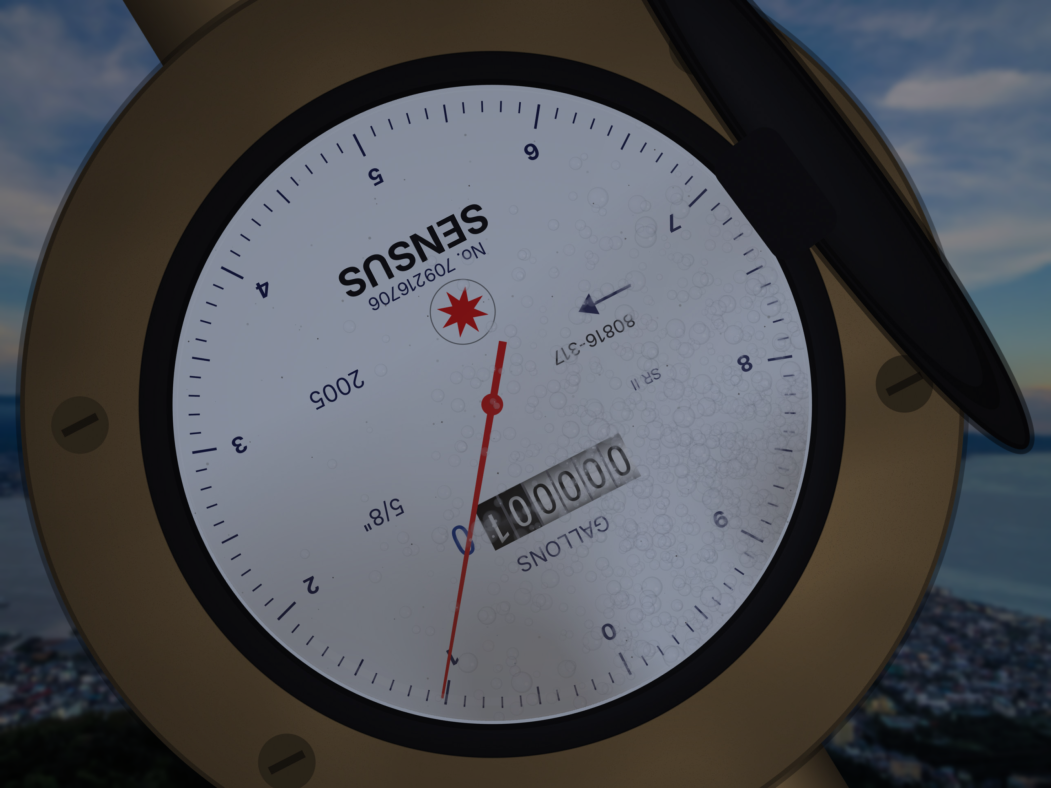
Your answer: gal 11.0
